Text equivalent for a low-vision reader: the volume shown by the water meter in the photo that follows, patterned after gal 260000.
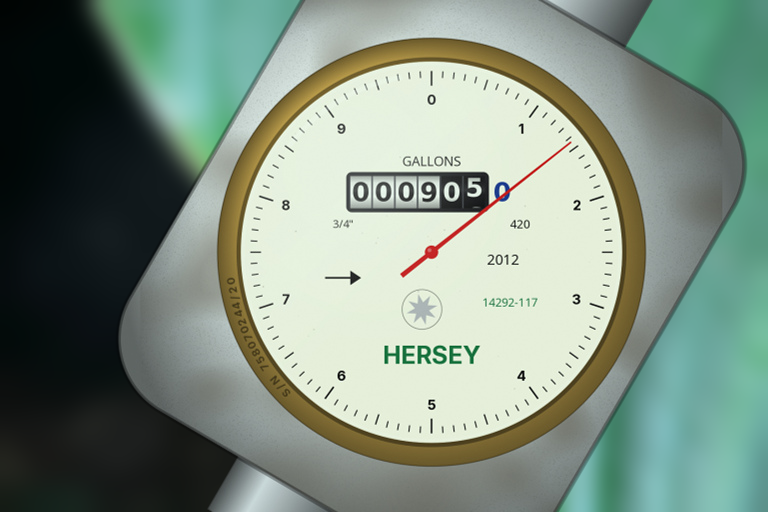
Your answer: gal 9051.4
